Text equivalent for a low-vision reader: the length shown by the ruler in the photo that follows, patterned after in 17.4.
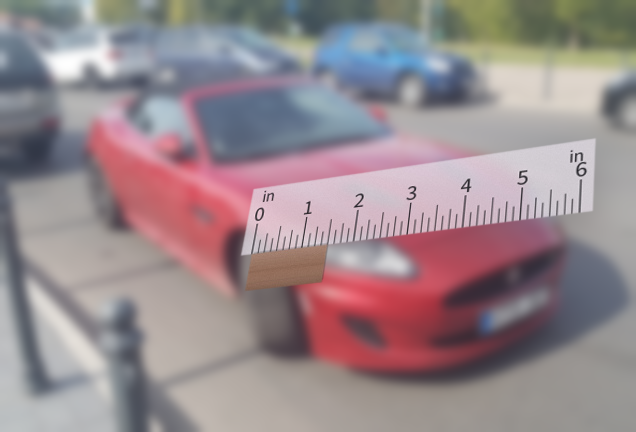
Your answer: in 1.5
